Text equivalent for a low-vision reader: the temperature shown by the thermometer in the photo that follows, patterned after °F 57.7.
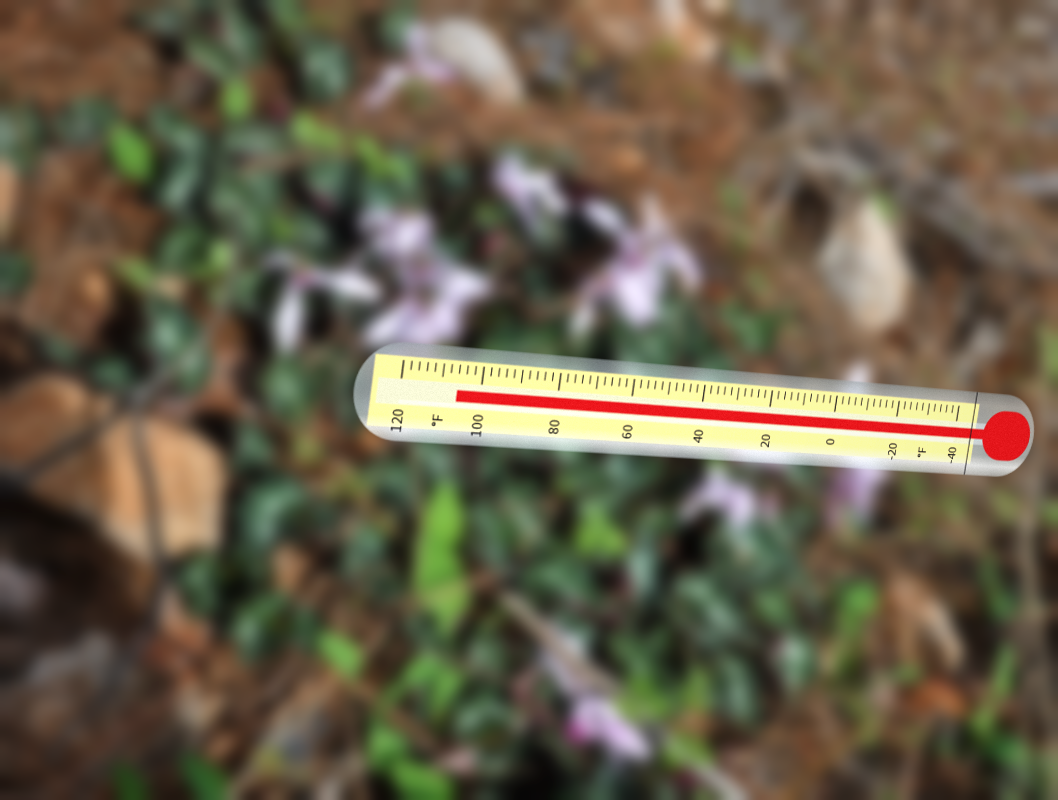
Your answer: °F 106
